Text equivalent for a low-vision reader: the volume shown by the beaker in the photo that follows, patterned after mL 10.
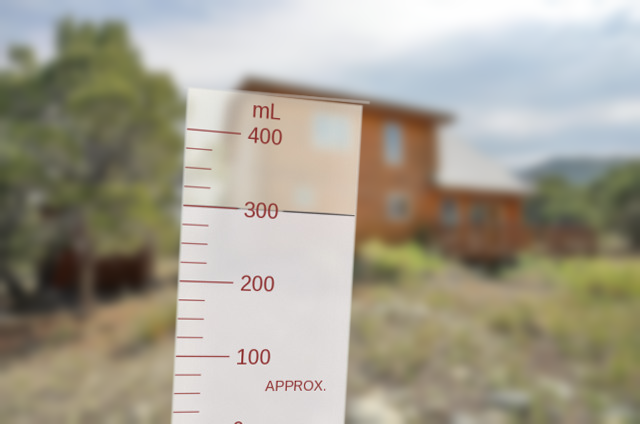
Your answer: mL 300
